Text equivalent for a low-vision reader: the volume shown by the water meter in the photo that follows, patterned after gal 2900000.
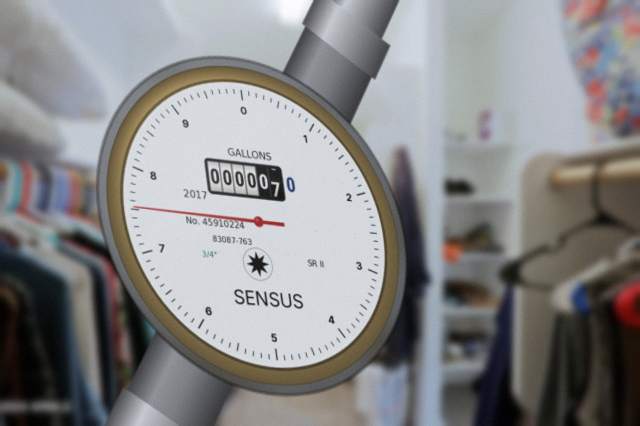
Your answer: gal 67.5
